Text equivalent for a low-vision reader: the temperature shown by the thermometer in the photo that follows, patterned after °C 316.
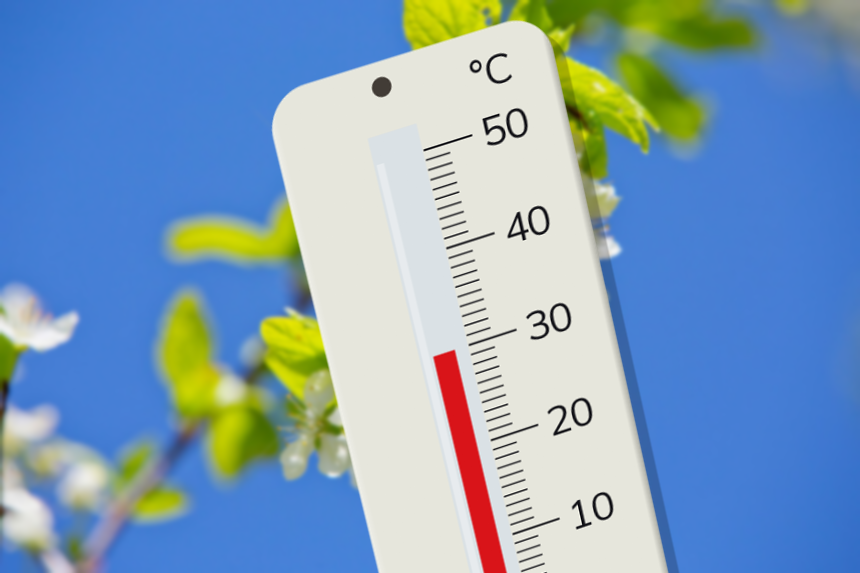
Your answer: °C 30
